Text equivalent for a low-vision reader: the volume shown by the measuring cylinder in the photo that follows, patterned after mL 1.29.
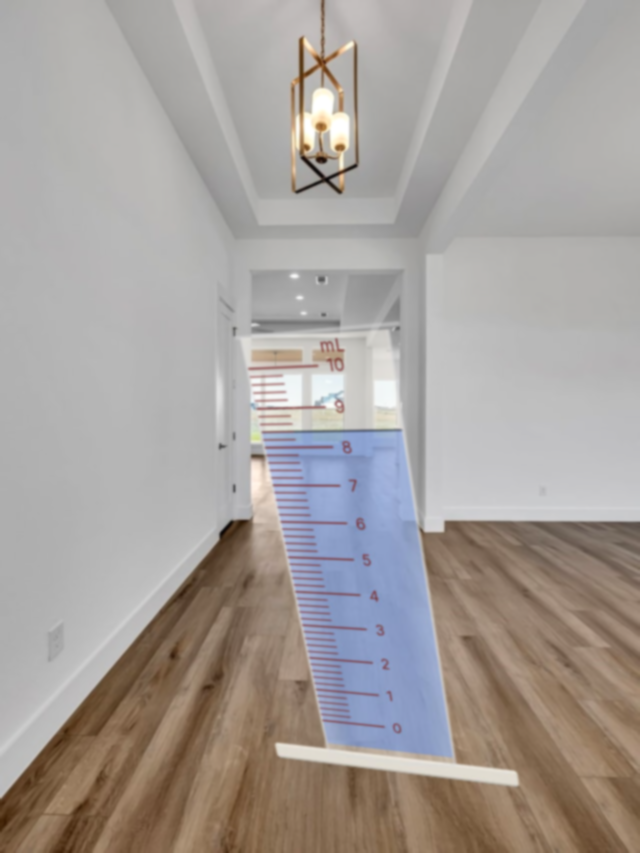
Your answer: mL 8.4
